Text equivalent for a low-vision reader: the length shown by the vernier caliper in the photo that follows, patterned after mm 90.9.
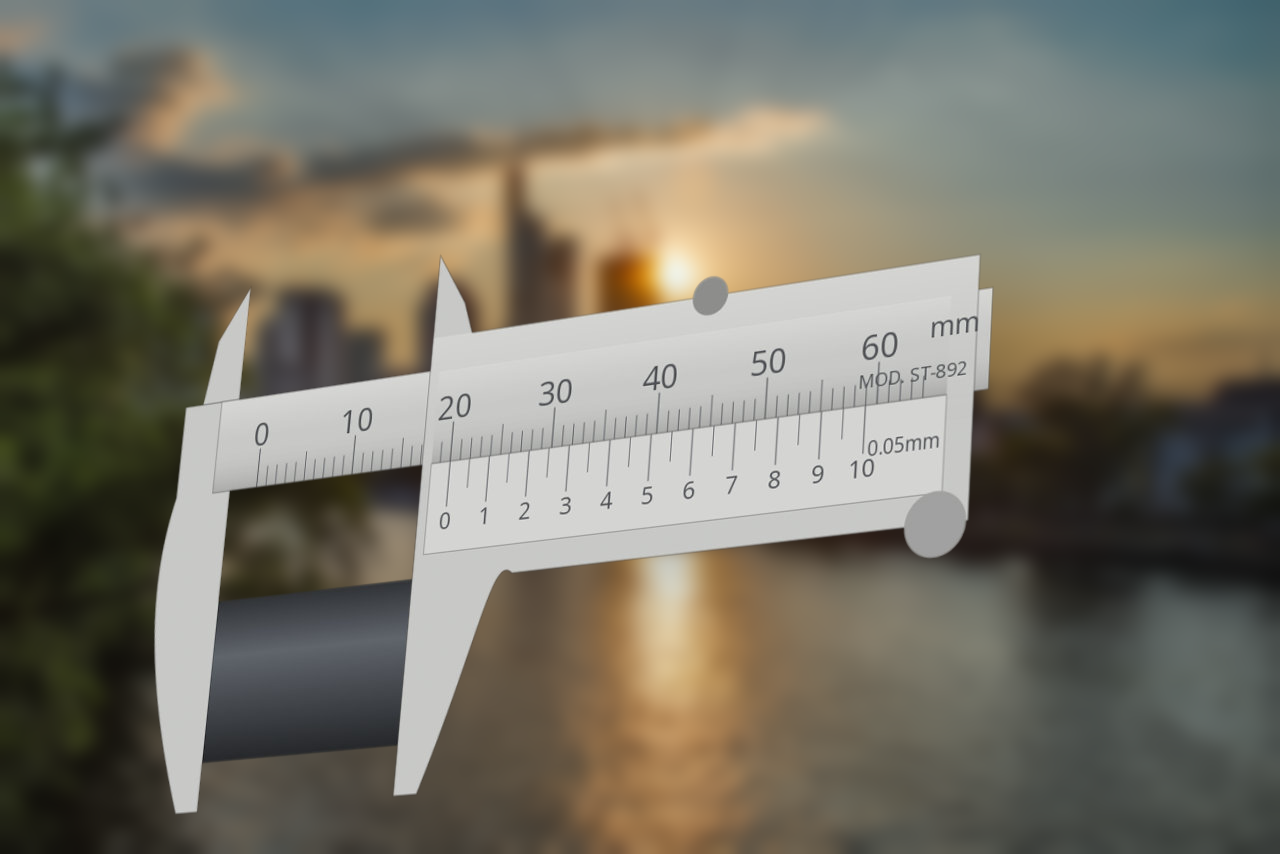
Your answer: mm 20.0
